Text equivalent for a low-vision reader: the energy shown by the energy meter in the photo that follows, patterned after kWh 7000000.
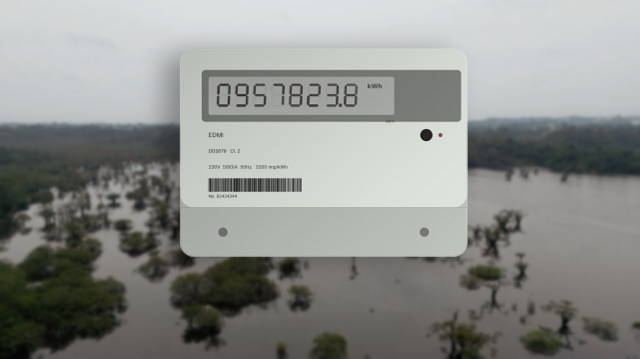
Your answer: kWh 957823.8
